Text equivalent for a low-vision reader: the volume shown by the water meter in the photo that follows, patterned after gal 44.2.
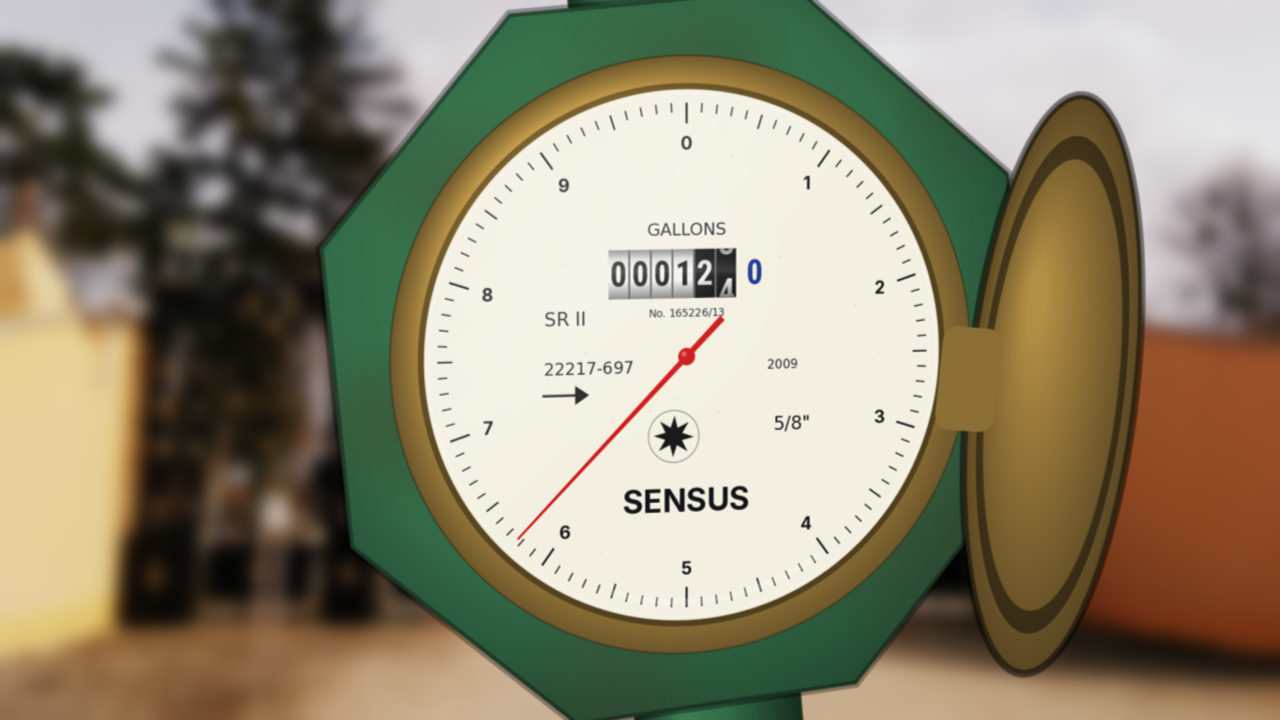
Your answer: gal 1236.2
